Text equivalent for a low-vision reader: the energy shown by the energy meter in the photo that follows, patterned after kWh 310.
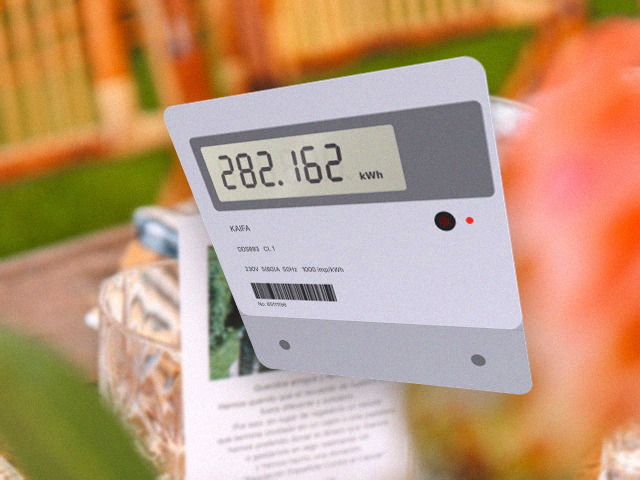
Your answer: kWh 282.162
